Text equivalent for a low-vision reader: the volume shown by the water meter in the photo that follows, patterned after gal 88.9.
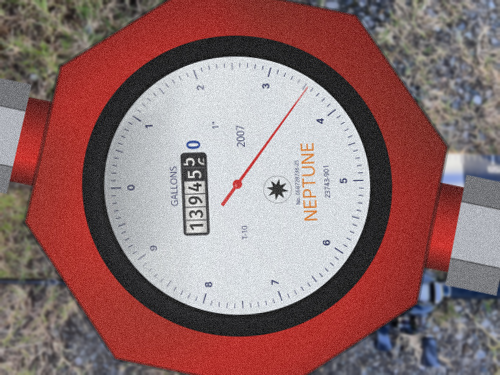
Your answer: gal 1394553.5
